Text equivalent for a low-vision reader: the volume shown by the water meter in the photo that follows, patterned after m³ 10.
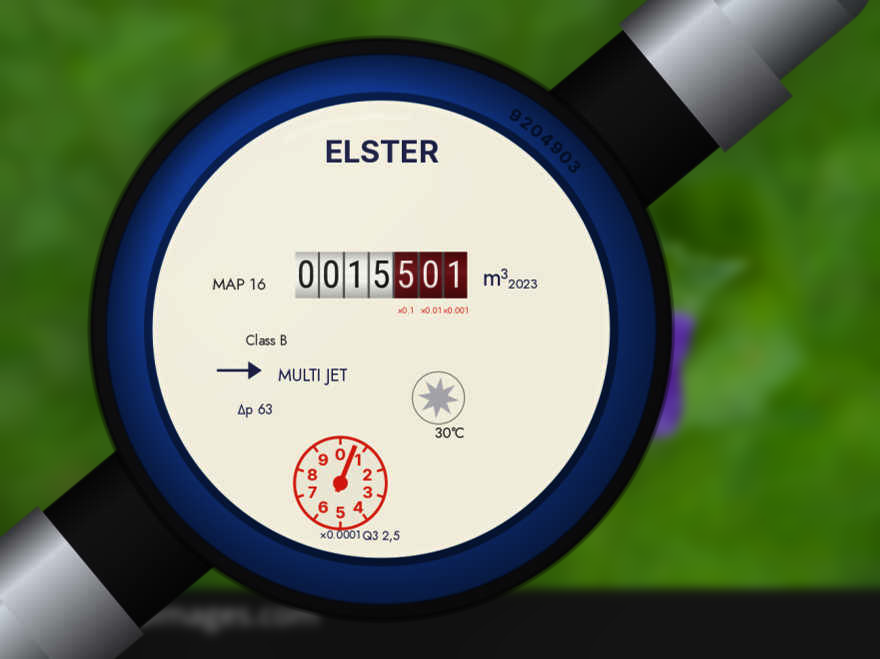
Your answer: m³ 15.5010
